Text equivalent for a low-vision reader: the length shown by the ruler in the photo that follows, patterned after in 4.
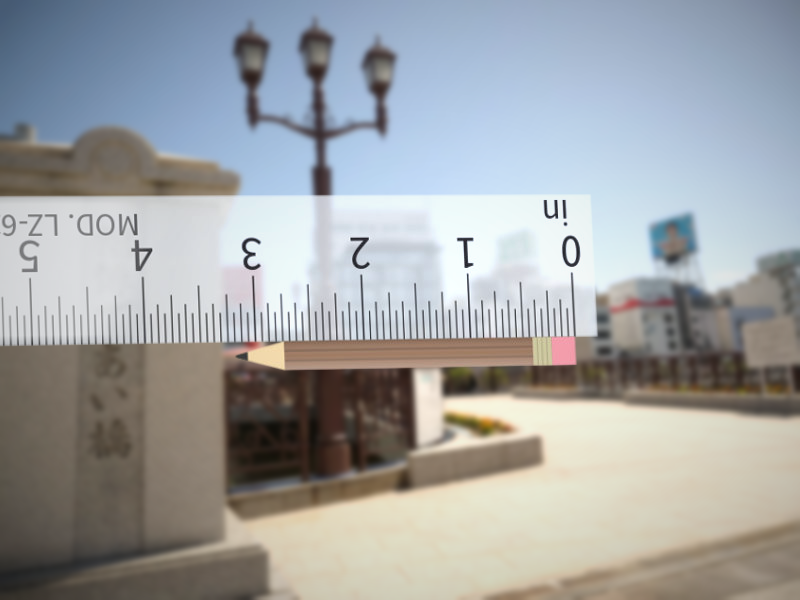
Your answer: in 3.1875
